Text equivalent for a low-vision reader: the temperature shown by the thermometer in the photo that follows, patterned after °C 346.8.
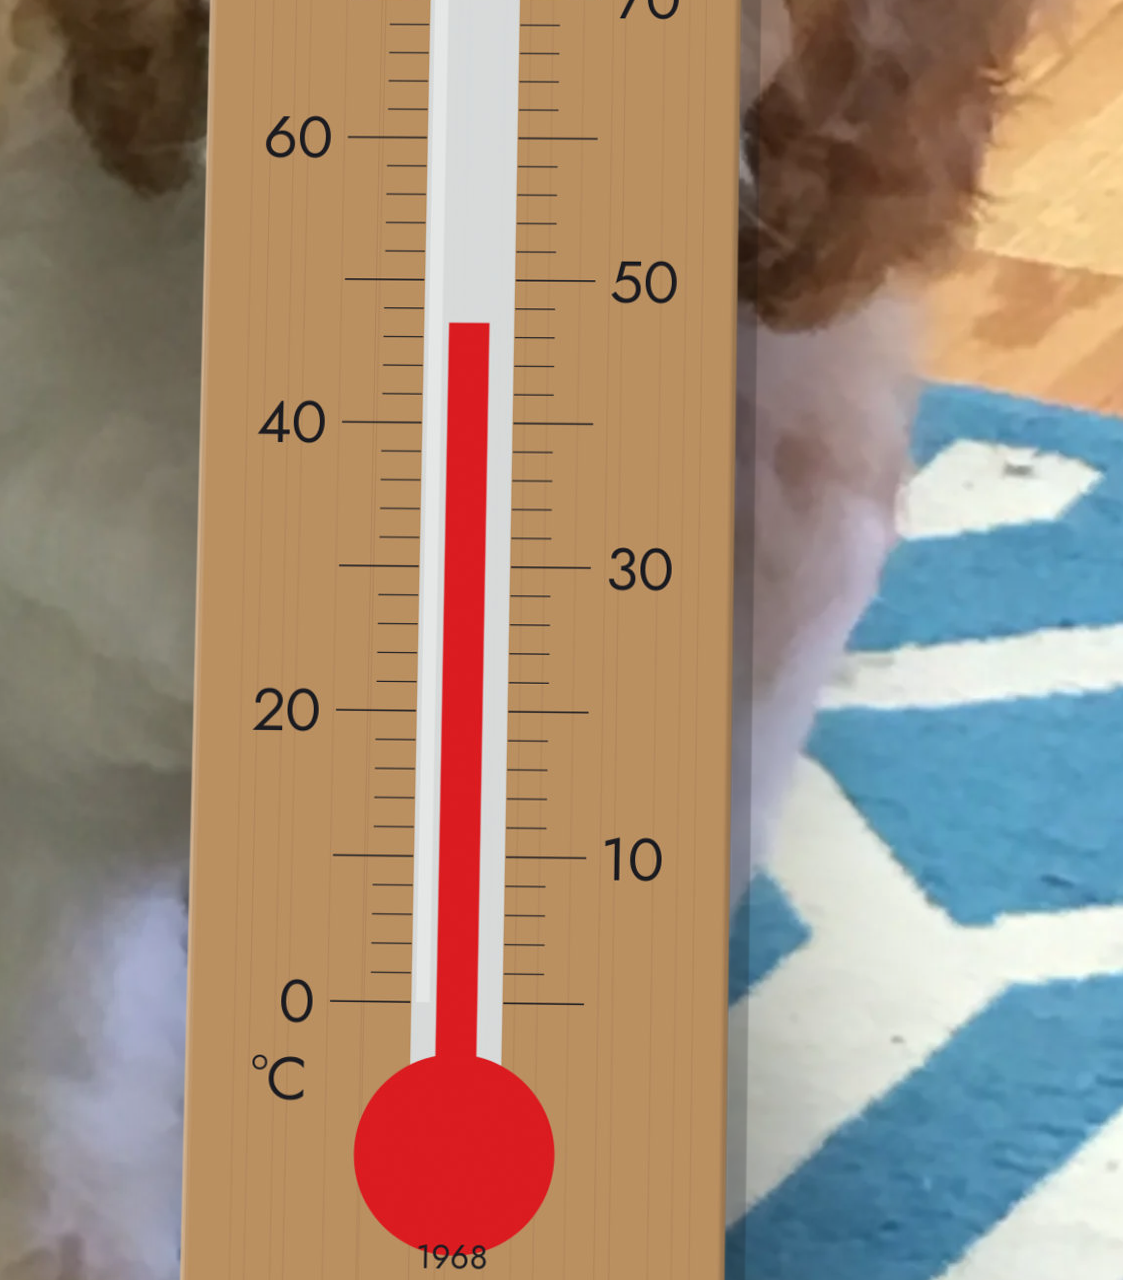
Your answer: °C 47
